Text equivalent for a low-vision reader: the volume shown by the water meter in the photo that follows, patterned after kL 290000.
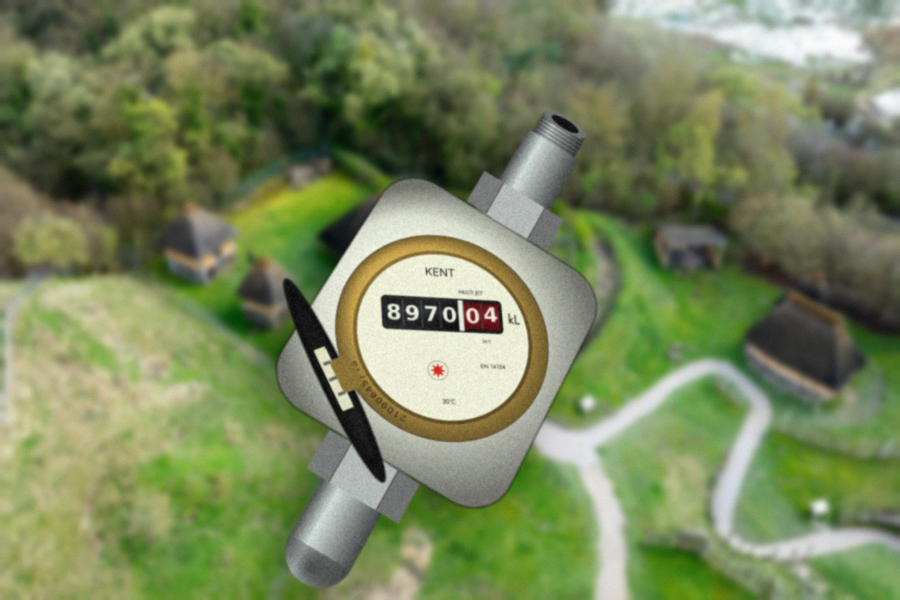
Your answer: kL 8970.04
